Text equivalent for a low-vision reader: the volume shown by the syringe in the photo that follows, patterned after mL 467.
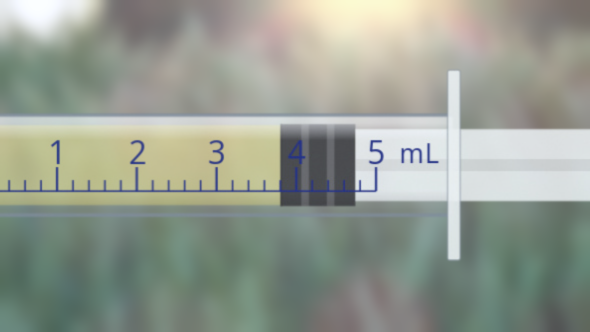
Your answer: mL 3.8
